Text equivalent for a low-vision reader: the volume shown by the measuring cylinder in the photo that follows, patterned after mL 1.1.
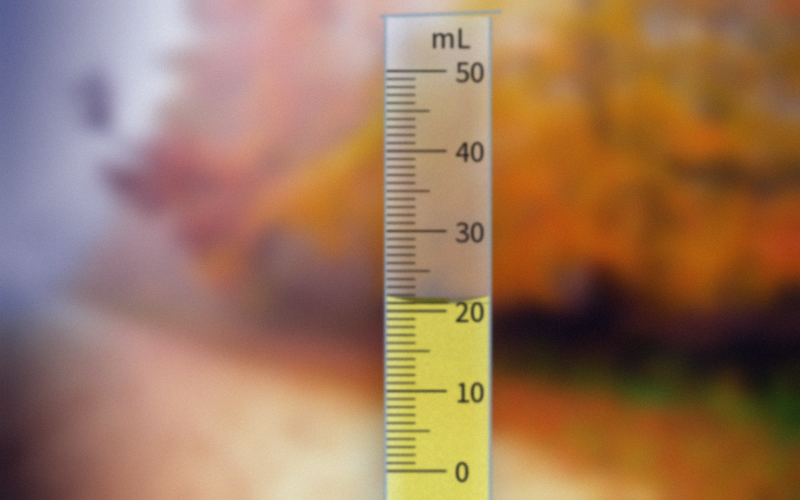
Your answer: mL 21
